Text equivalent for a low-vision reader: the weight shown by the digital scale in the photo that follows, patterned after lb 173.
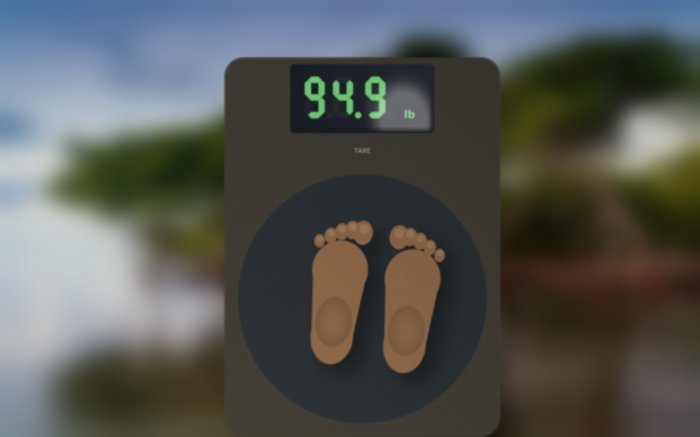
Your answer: lb 94.9
